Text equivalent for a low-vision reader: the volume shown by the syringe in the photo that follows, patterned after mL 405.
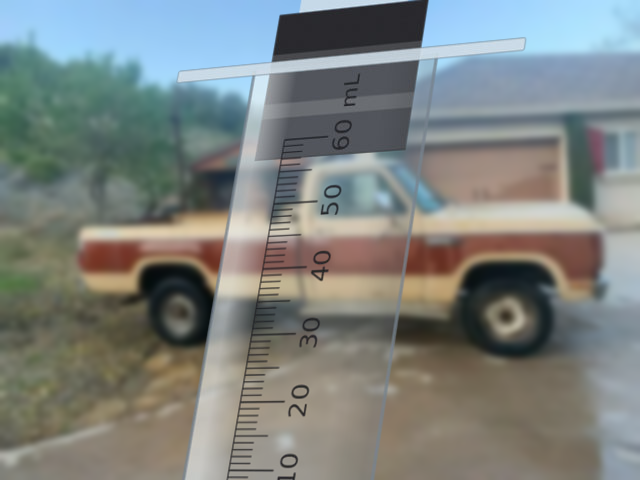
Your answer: mL 57
